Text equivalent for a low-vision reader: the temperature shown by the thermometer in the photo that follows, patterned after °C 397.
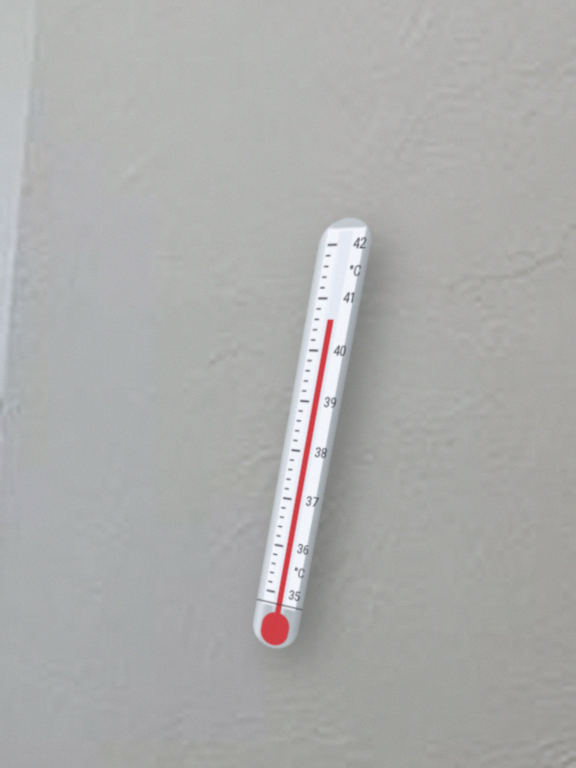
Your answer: °C 40.6
